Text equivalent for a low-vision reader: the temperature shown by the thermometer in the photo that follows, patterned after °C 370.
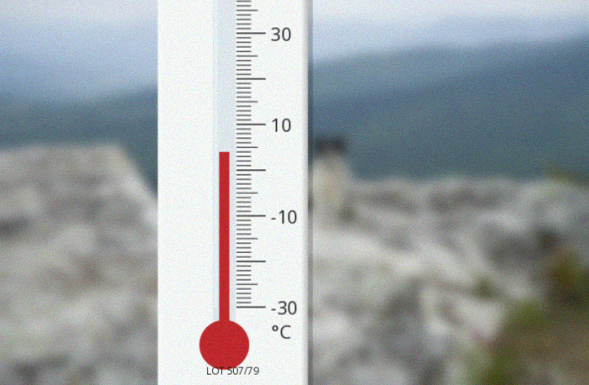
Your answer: °C 4
